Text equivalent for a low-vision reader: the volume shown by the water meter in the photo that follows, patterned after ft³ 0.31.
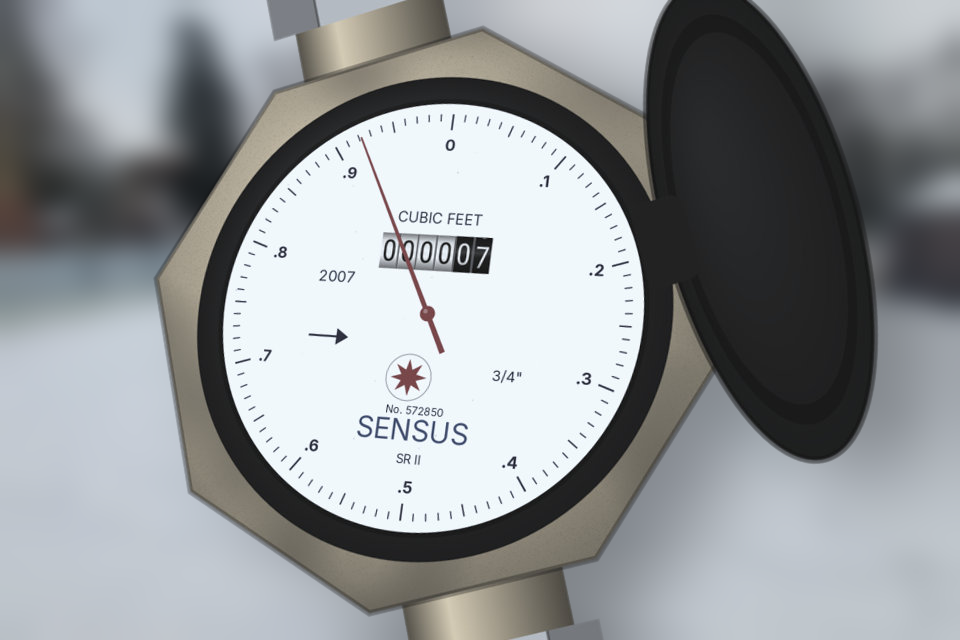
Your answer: ft³ 6.92
